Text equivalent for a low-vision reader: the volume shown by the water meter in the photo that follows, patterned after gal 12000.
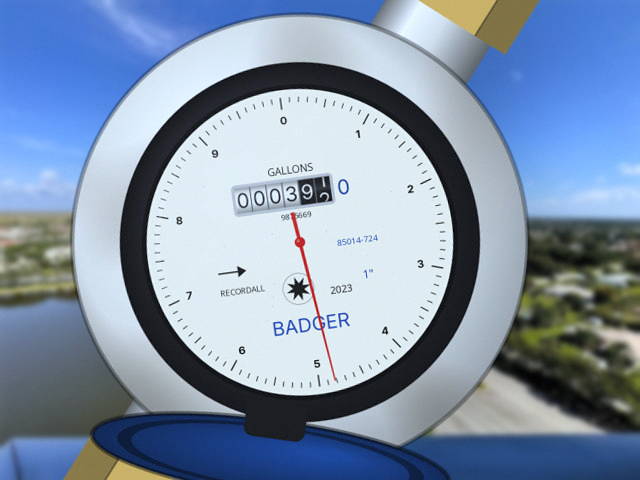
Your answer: gal 3914.8
